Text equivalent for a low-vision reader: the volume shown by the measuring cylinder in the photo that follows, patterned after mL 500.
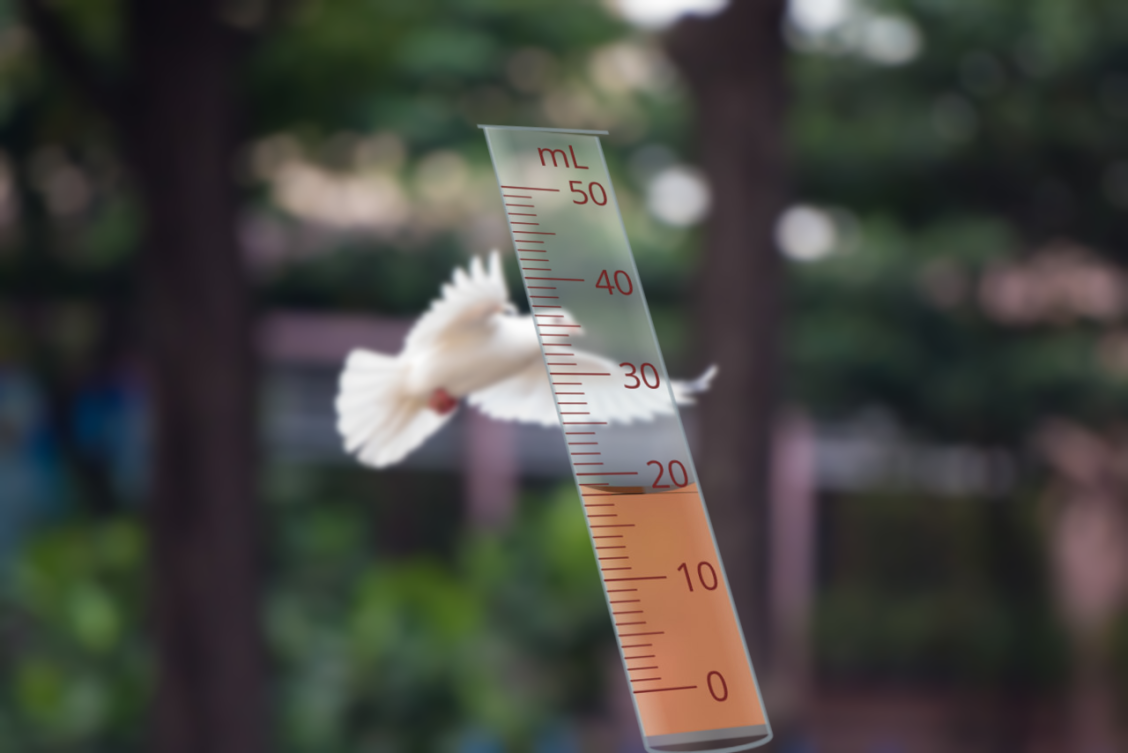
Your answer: mL 18
